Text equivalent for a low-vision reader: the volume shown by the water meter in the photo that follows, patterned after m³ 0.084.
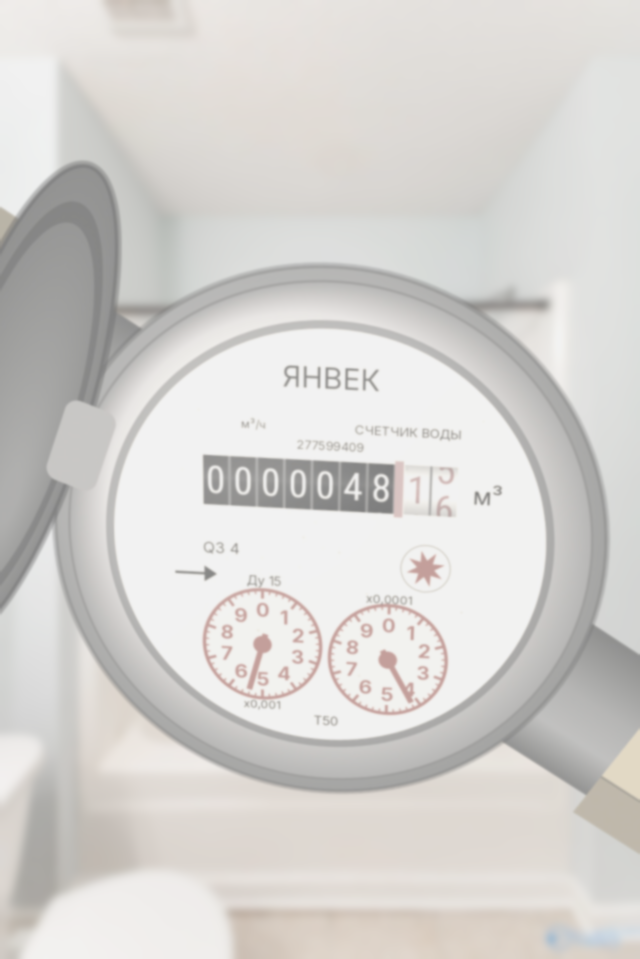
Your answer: m³ 48.1554
